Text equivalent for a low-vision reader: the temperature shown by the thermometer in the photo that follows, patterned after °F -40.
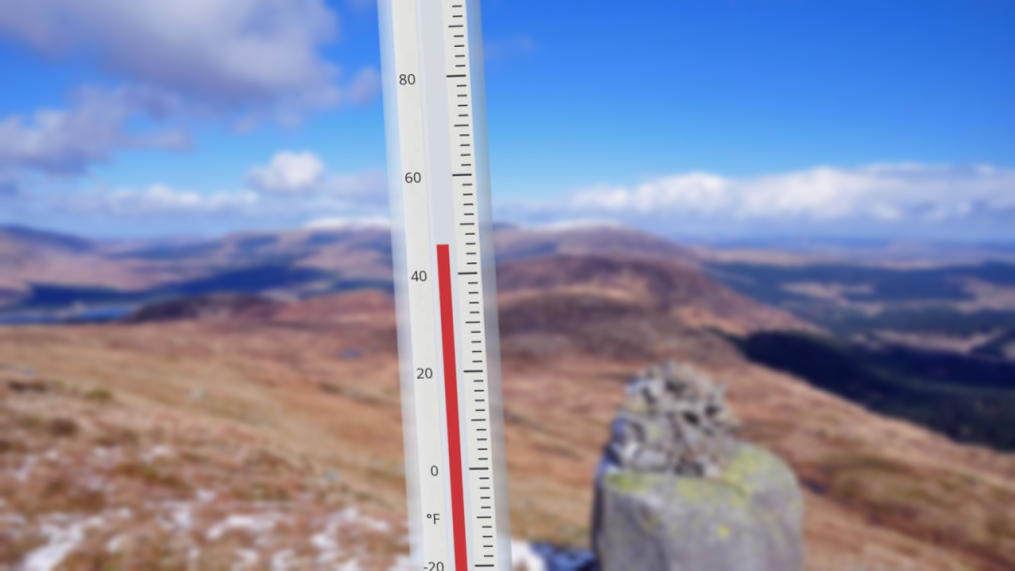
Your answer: °F 46
